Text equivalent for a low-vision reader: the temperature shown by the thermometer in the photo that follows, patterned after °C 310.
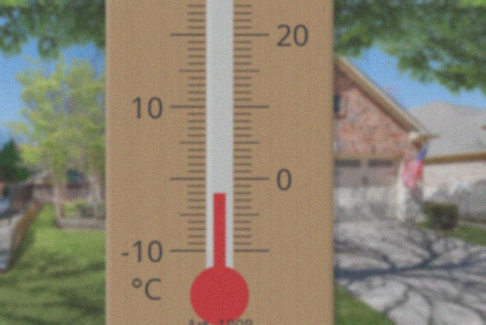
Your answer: °C -2
